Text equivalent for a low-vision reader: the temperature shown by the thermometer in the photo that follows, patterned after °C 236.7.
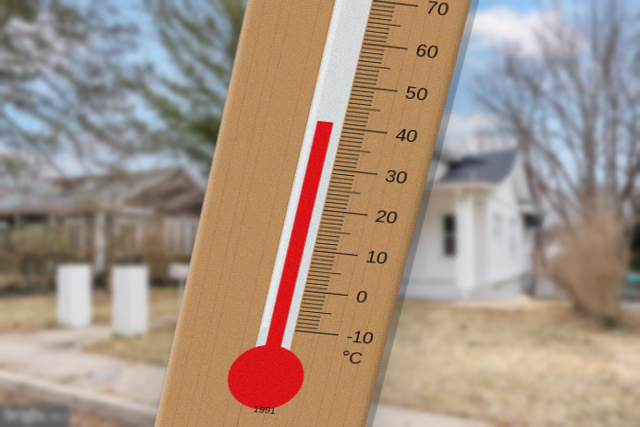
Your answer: °C 41
